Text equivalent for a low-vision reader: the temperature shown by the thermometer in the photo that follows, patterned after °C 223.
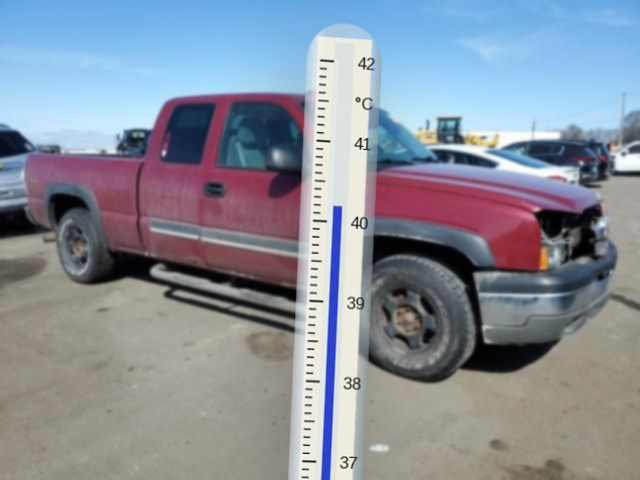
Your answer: °C 40.2
